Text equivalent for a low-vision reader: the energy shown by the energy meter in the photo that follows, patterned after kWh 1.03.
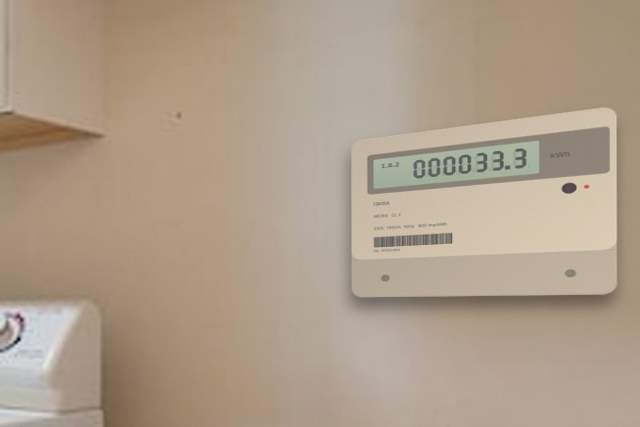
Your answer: kWh 33.3
